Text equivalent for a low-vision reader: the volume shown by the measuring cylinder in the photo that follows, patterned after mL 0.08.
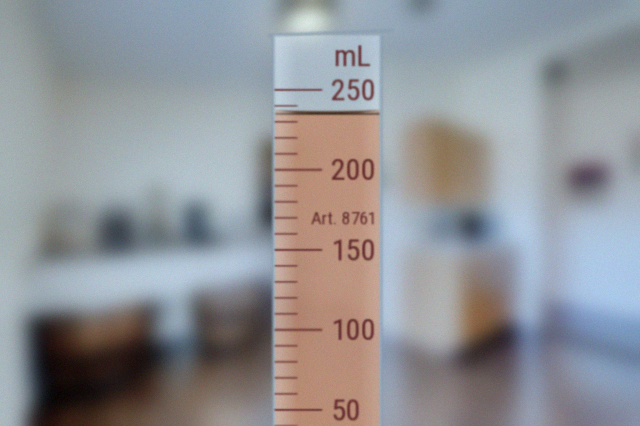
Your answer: mL 235
